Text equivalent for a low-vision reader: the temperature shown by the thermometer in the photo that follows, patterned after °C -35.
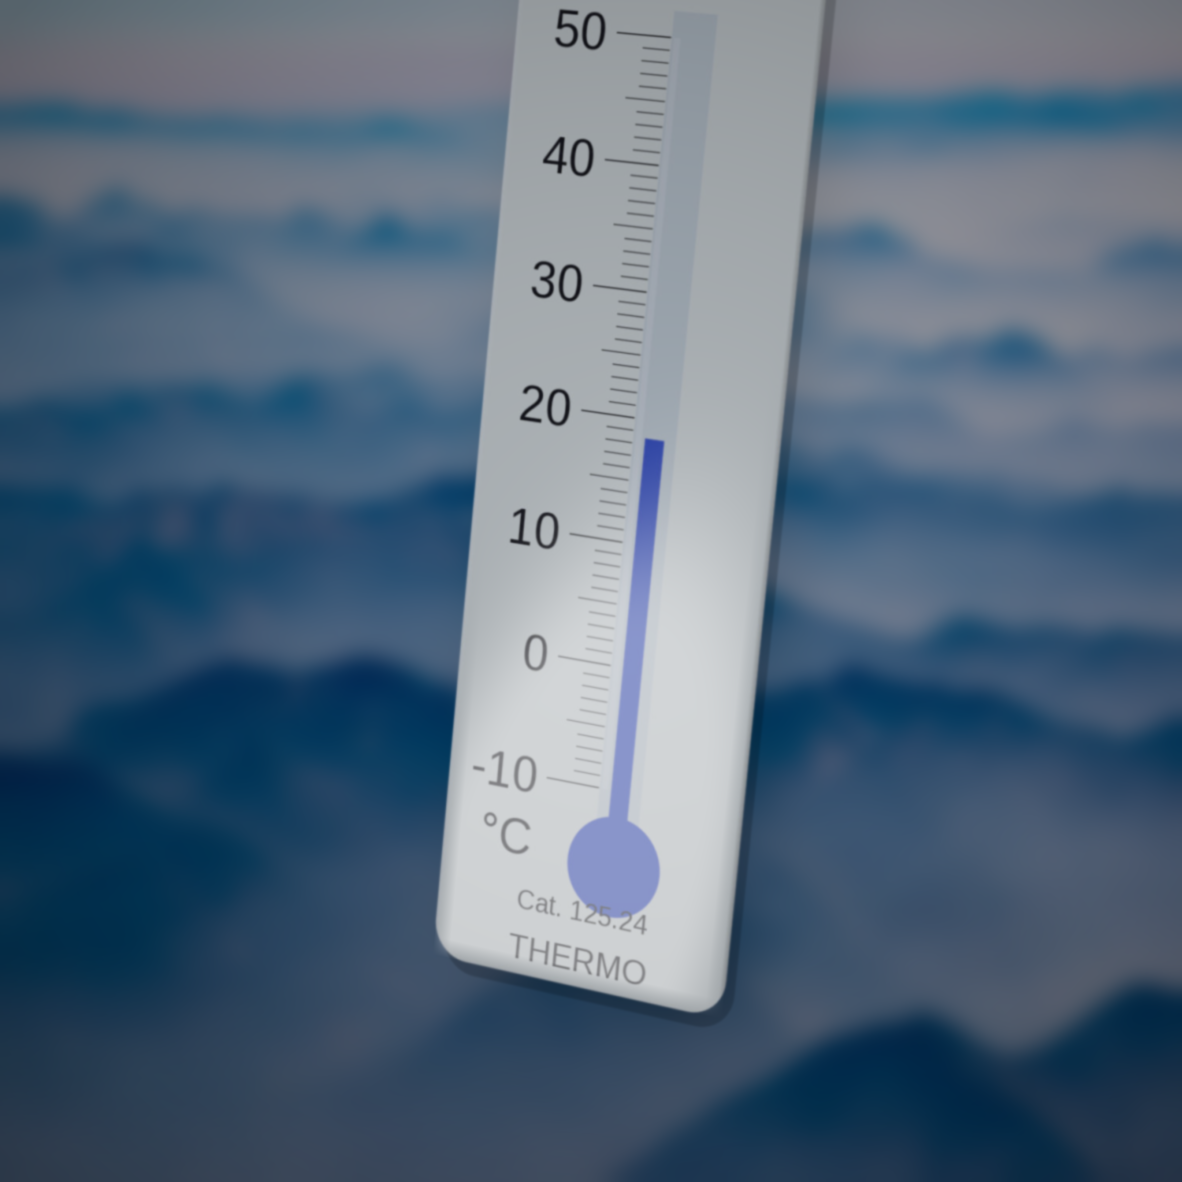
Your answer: °C 18.5
